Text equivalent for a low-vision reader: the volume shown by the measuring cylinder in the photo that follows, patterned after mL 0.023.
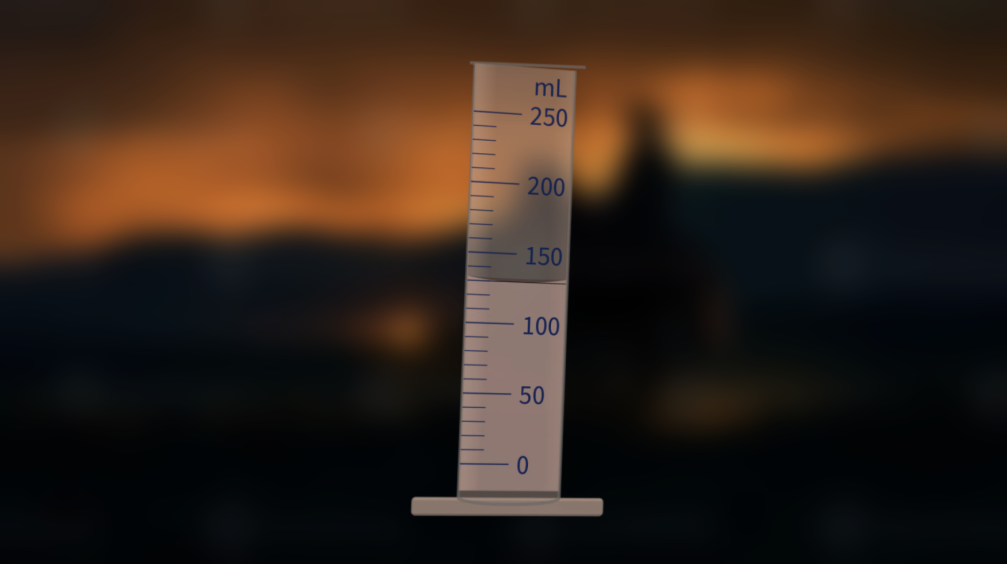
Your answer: mL 130
